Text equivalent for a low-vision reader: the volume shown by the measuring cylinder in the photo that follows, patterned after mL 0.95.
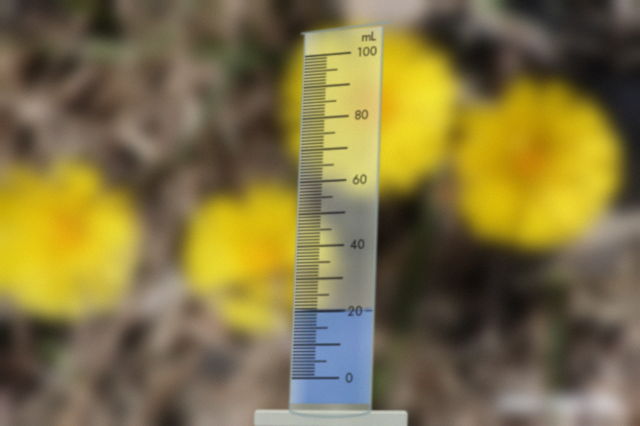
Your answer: mL 20
